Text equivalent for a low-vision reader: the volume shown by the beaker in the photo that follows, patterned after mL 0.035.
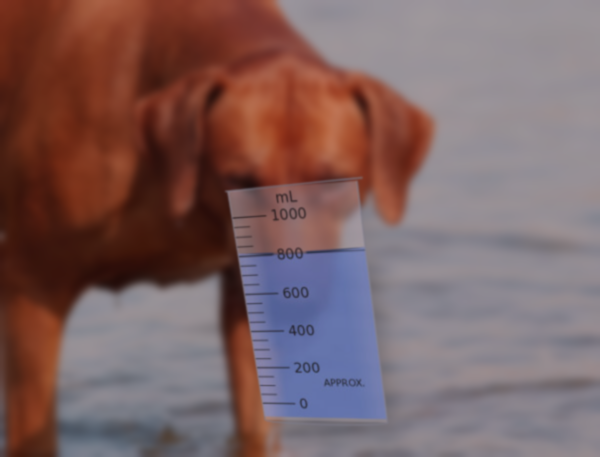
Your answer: mL 800
